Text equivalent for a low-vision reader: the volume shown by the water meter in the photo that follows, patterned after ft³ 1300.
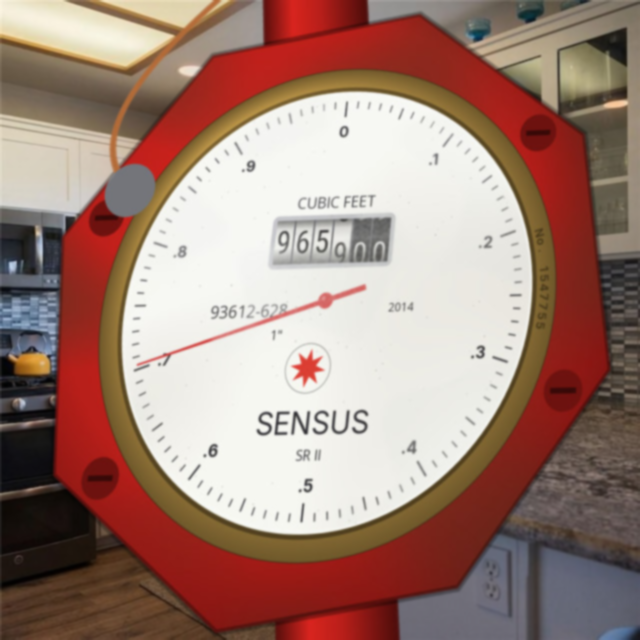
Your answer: ft³ 965899.70
